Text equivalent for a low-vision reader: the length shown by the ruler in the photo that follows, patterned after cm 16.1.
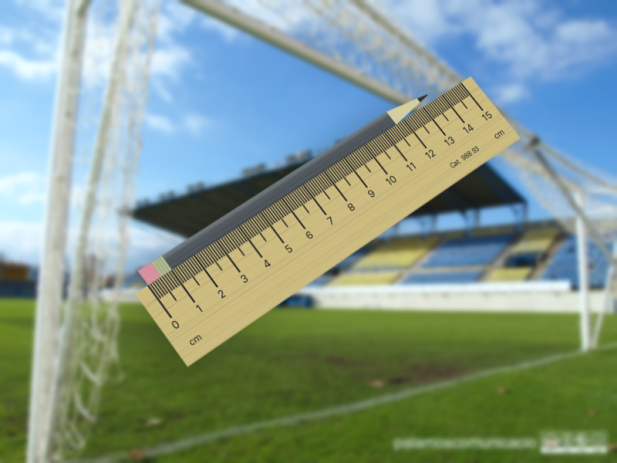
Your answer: cm 13.5
